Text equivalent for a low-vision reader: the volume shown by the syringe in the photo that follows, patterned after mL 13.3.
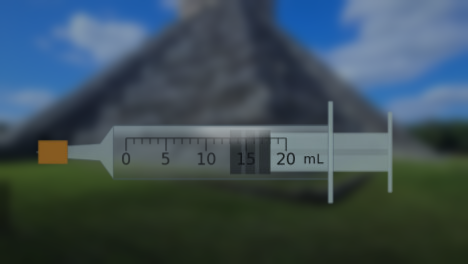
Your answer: mL 13
